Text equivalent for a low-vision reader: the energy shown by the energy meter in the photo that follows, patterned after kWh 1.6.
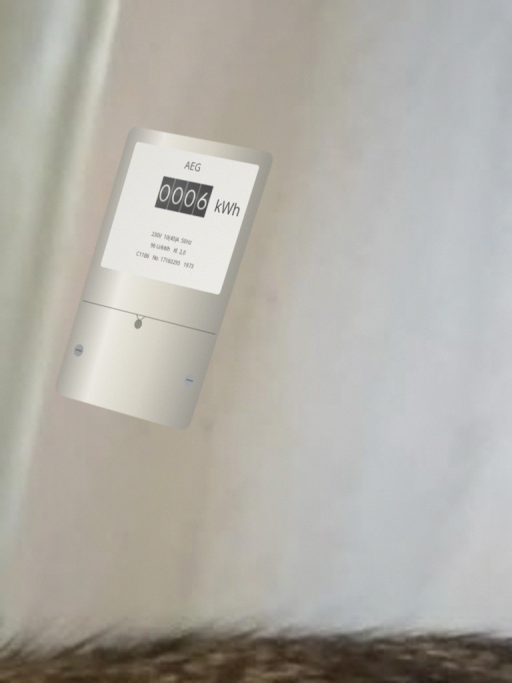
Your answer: kWh 6
